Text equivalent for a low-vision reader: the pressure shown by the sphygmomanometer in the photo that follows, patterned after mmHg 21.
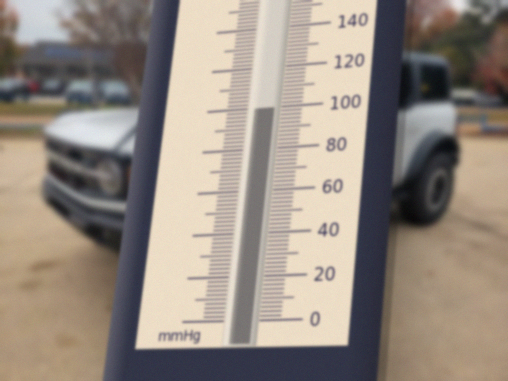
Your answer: mmHg 100
